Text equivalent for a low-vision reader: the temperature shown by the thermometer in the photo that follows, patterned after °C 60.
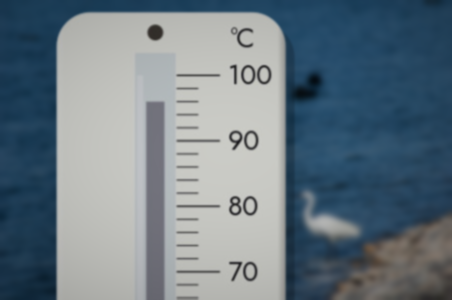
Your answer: °C 96
